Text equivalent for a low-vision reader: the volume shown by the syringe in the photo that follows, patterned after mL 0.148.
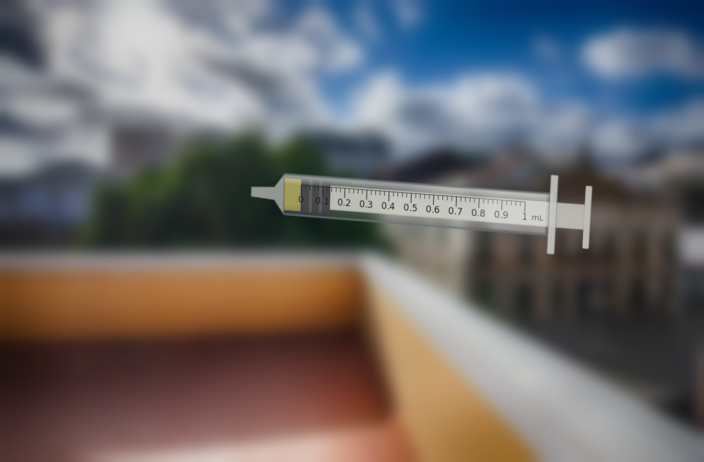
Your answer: mL 0
